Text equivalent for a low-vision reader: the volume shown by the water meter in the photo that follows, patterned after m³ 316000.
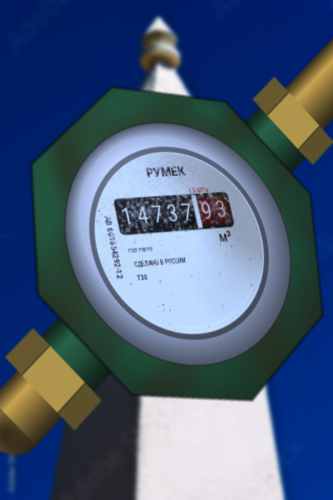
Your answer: m³ 14737.93
